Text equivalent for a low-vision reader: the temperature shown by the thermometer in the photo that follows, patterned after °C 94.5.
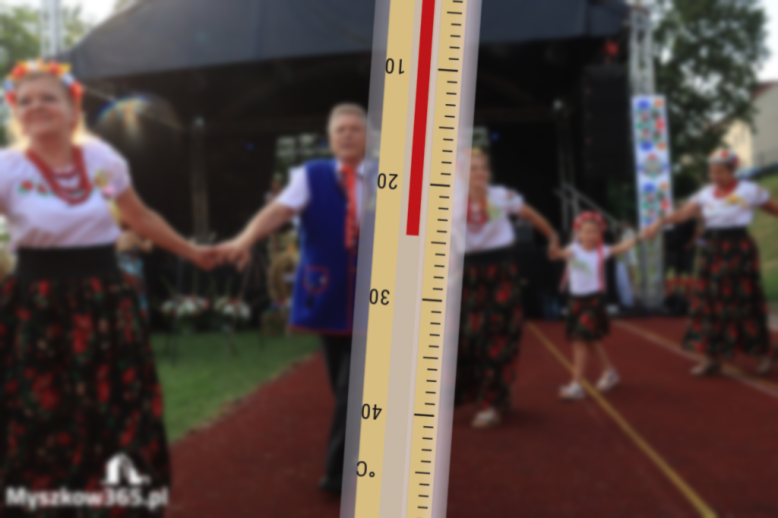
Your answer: °C 24.5
